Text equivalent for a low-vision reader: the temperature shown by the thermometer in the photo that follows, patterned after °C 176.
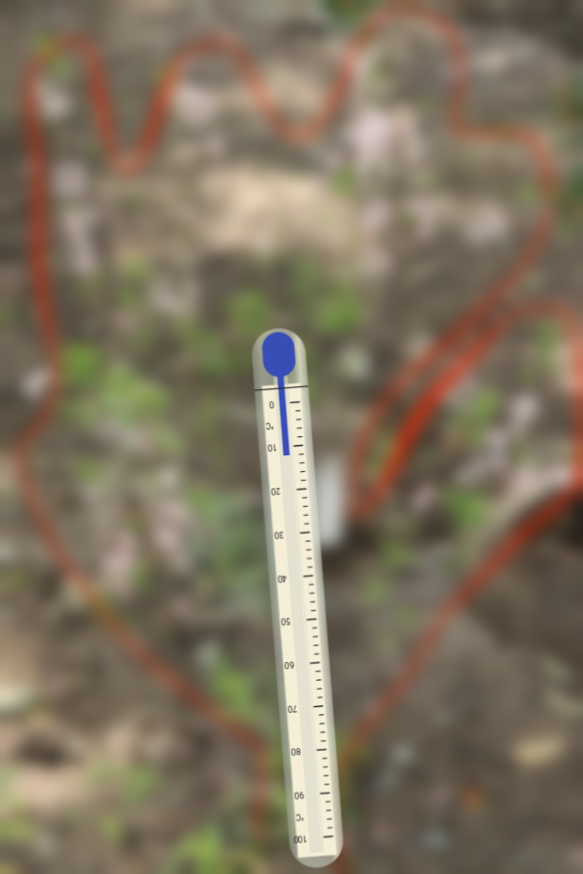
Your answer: °C 12
